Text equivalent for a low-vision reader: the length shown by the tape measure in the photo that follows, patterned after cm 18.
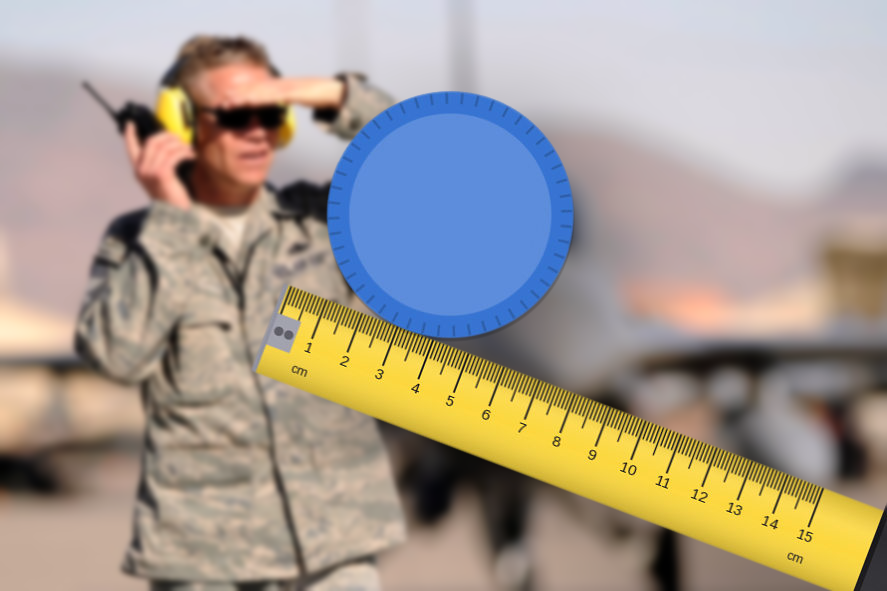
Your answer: cm 6.5
